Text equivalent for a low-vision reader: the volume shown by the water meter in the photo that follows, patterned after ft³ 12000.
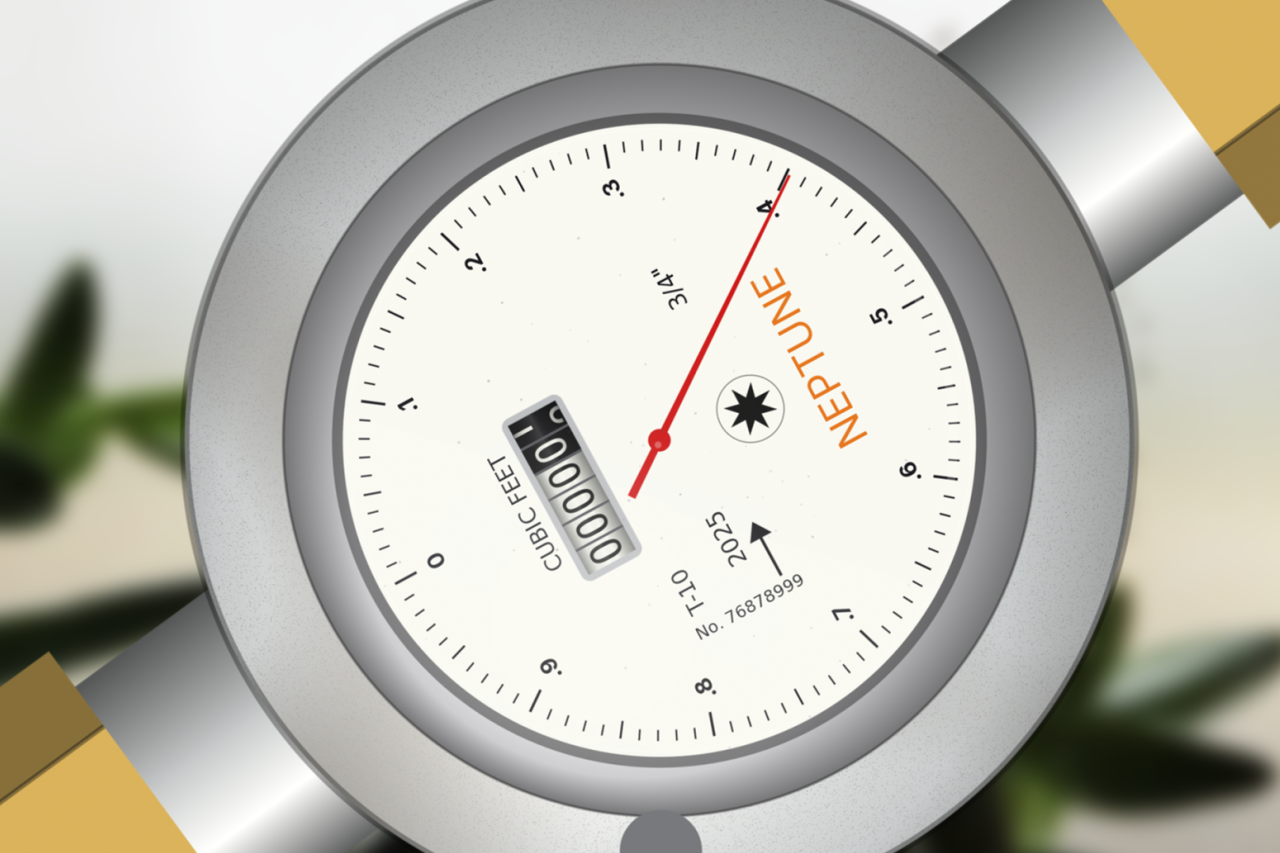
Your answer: ft³ 1.40
